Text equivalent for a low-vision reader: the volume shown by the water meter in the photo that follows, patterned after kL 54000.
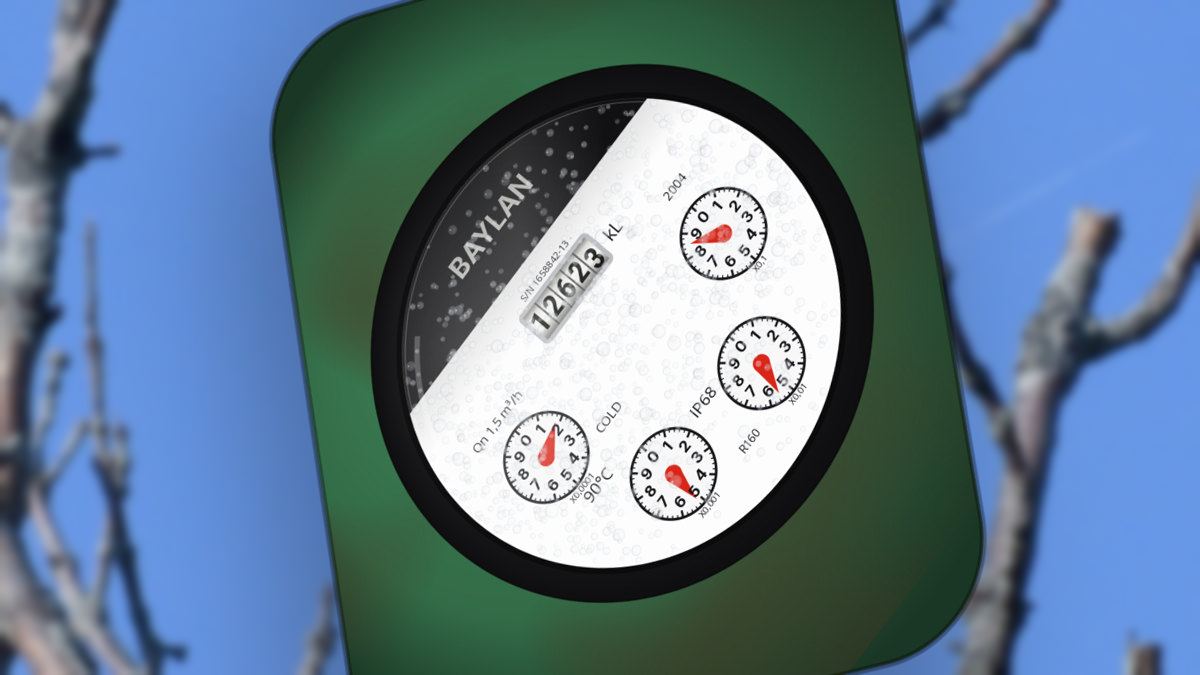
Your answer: kL 12622.8551
